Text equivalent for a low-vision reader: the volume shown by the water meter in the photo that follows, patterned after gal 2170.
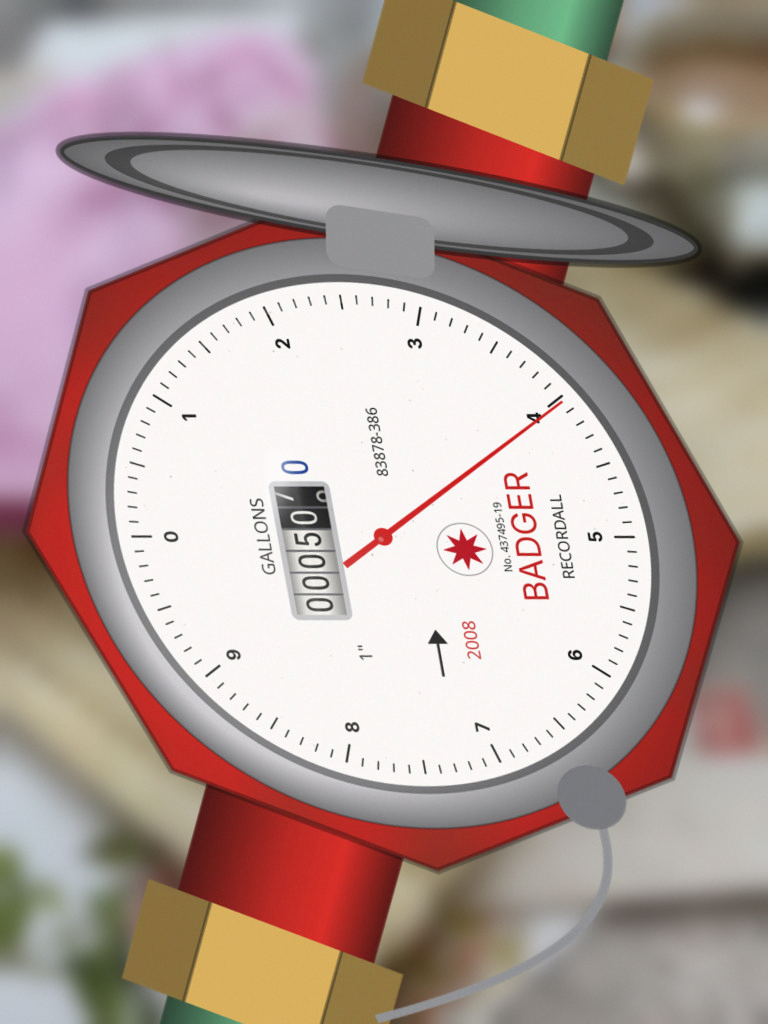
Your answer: gal 5074.0
